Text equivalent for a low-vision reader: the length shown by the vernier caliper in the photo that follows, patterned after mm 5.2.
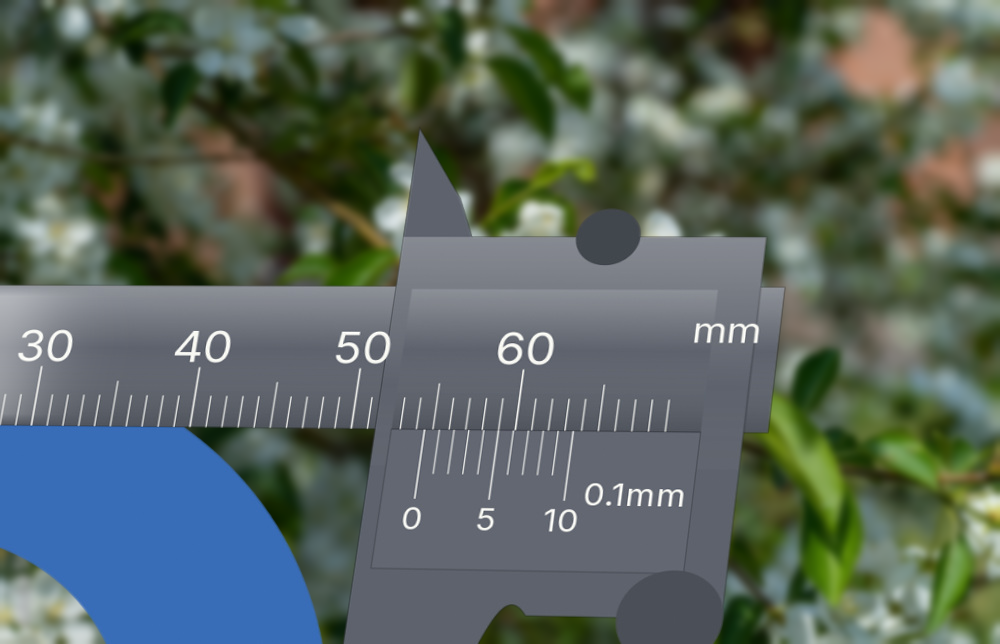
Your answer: mm 54.5
